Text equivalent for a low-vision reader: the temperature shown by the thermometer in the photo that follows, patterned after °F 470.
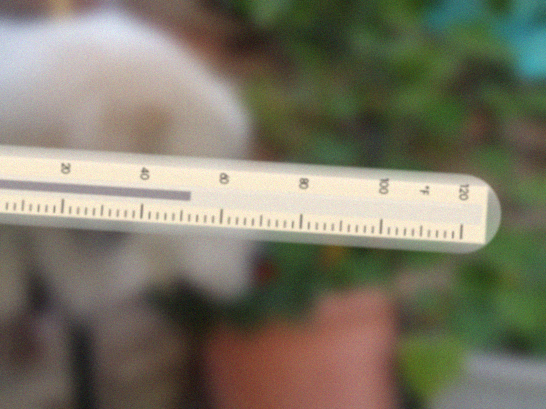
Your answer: °F 52
